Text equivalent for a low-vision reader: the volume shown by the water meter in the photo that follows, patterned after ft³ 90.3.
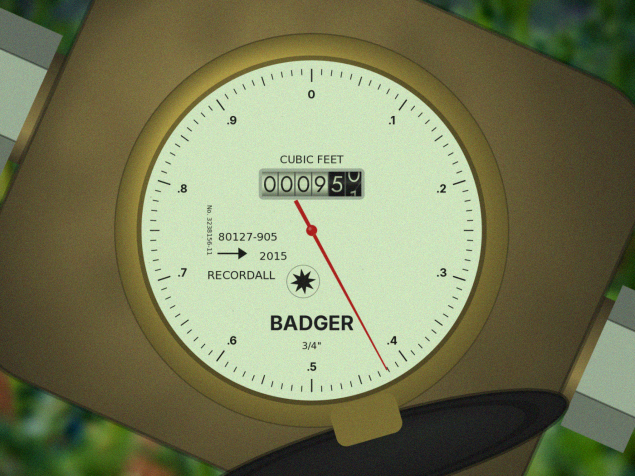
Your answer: ft³ 950.42
